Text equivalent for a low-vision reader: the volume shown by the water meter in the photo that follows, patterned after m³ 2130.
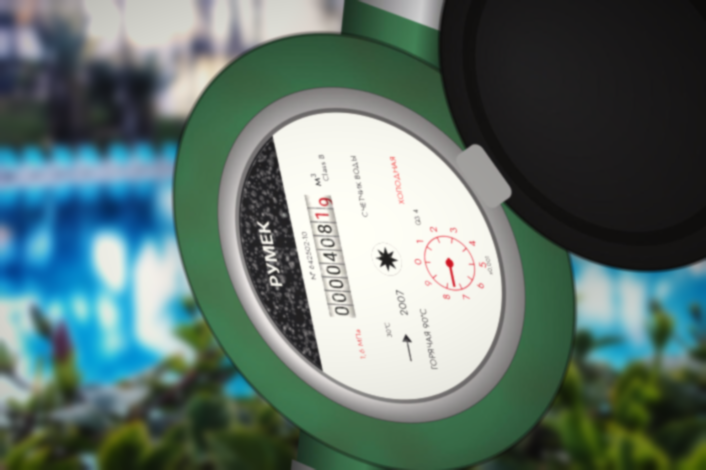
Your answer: m³ 408.187
